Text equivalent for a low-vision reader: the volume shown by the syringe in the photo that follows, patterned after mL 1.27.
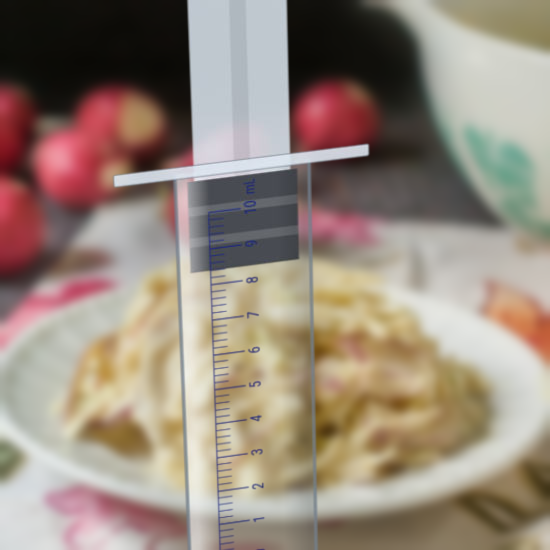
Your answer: mL 8.4
